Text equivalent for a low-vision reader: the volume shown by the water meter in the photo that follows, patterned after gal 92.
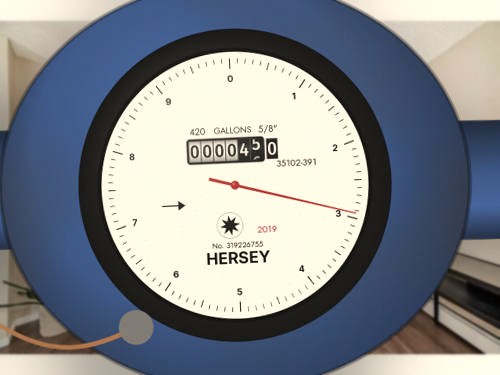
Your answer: gal 452.9
